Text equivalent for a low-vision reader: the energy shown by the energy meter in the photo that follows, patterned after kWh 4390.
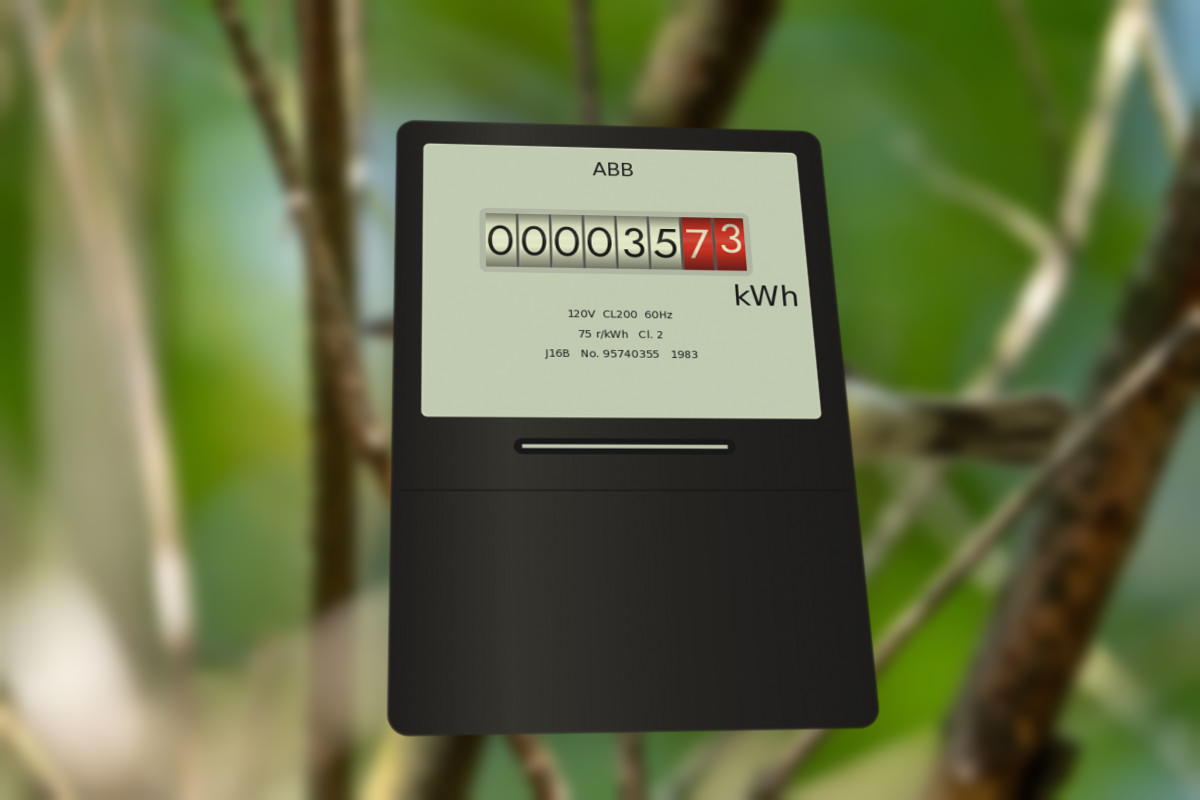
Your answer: kWh 35.73
